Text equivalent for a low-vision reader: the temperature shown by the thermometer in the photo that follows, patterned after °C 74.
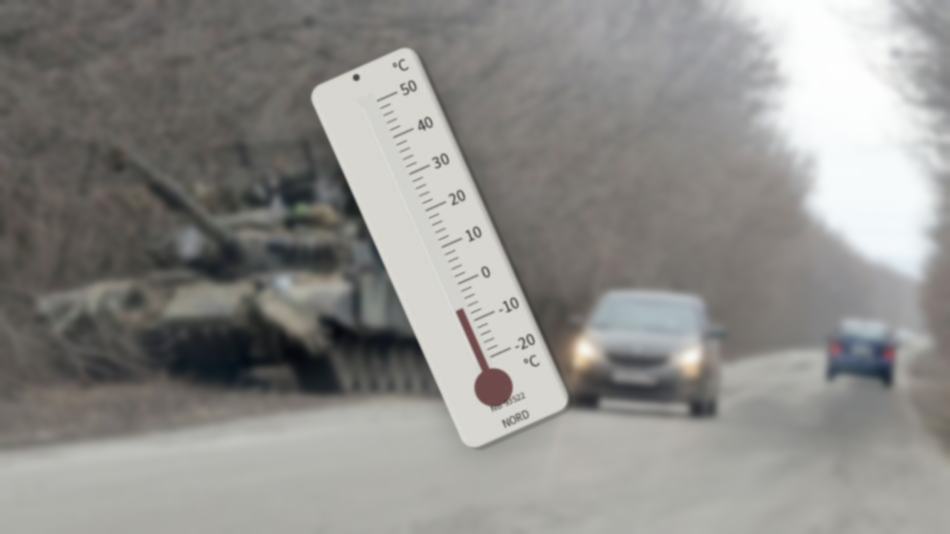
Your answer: °C -6
